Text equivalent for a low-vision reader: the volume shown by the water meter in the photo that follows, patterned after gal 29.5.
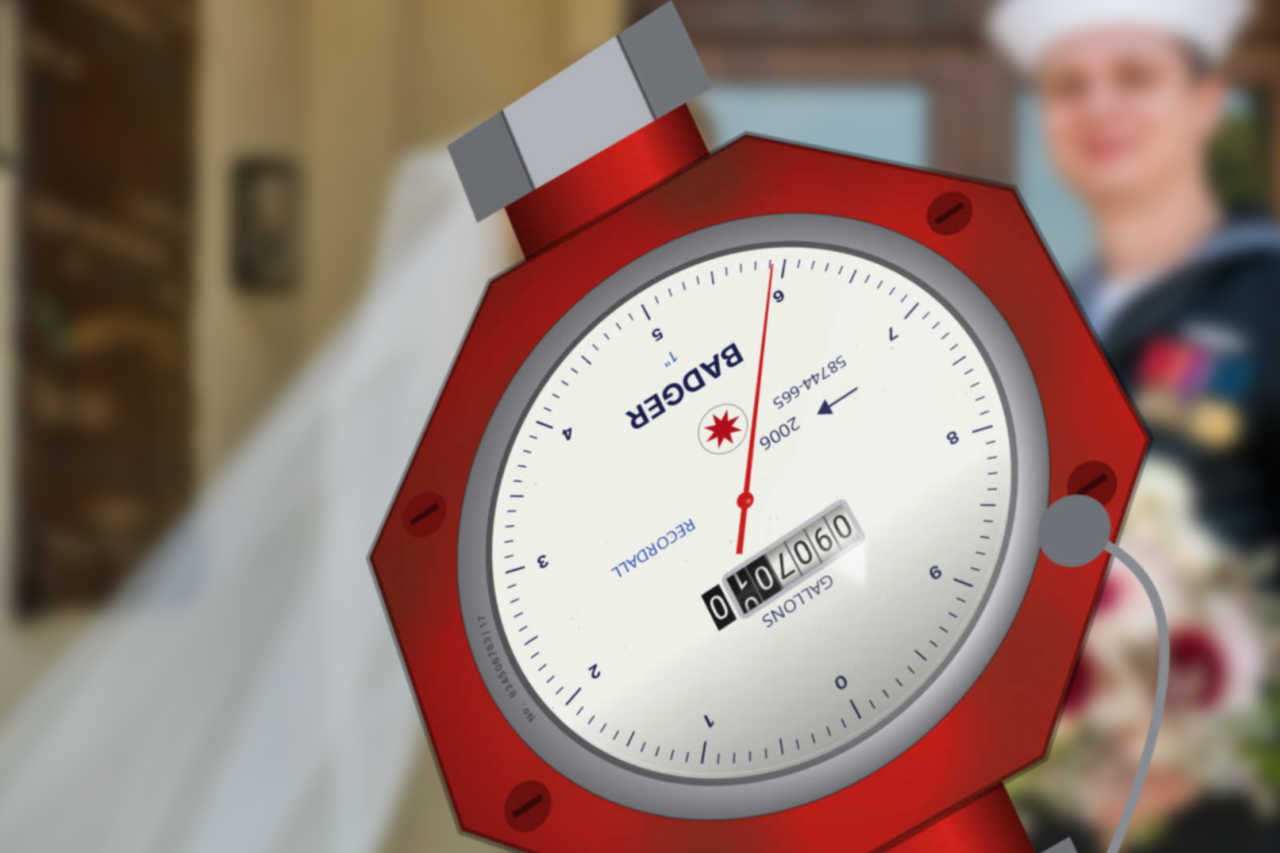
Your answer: gal 907005.9
